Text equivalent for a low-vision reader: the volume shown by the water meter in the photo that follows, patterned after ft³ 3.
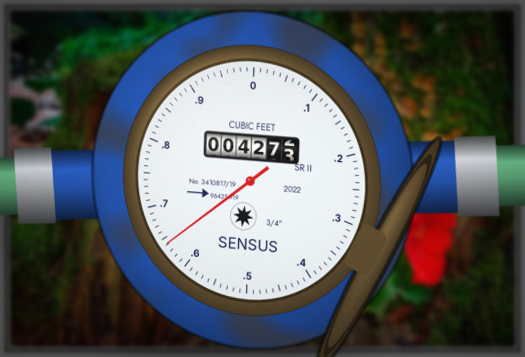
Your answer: ft³ 4272.64
